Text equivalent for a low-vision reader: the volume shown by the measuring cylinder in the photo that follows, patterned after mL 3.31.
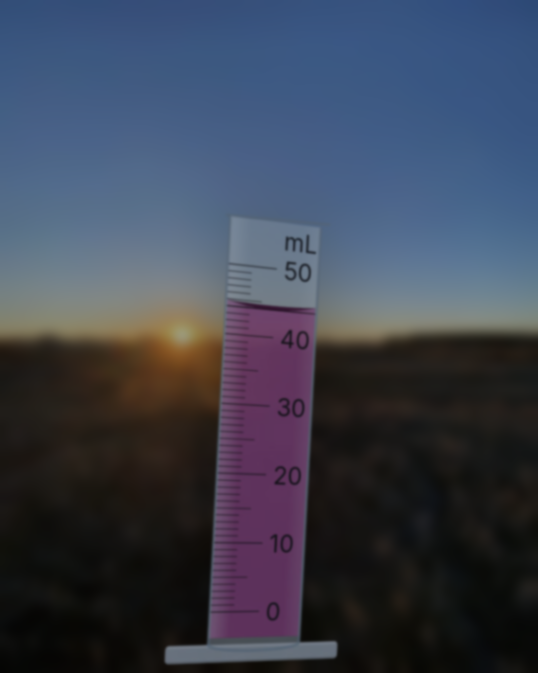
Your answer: mL 44
